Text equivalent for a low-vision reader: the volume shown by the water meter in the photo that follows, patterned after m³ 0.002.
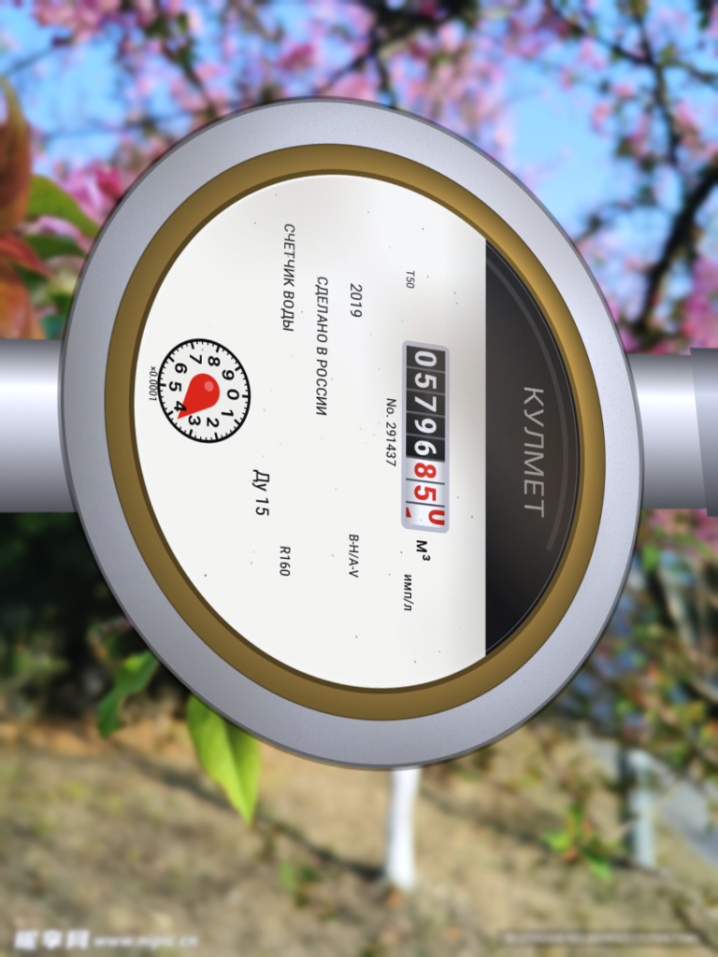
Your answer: m³ 5796.8503
